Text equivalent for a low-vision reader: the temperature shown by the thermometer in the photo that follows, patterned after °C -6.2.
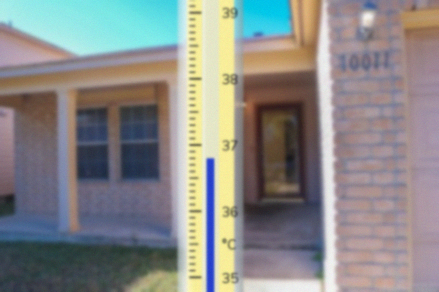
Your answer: °C 36.8
